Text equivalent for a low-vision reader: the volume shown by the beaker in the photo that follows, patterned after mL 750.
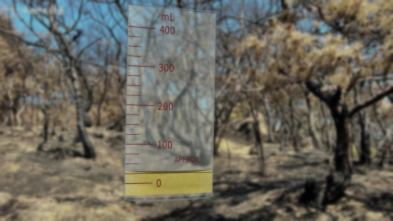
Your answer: mL 25
